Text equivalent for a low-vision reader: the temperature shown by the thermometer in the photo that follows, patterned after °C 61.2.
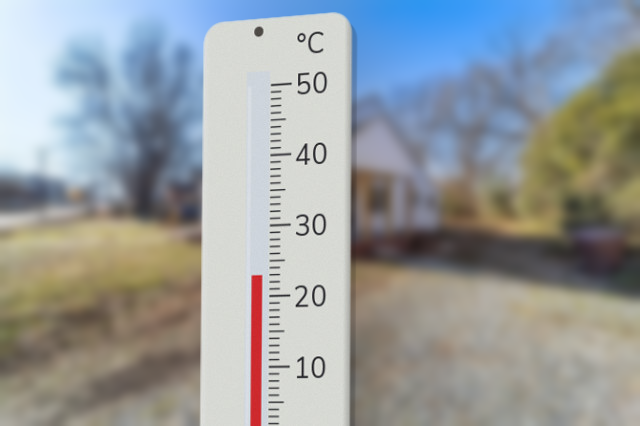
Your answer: °C 23
